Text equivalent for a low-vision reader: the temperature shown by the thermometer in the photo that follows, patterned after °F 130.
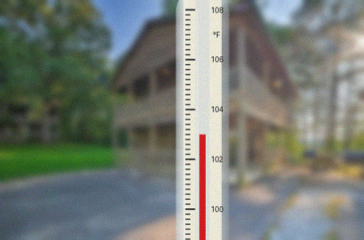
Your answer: °F 103
